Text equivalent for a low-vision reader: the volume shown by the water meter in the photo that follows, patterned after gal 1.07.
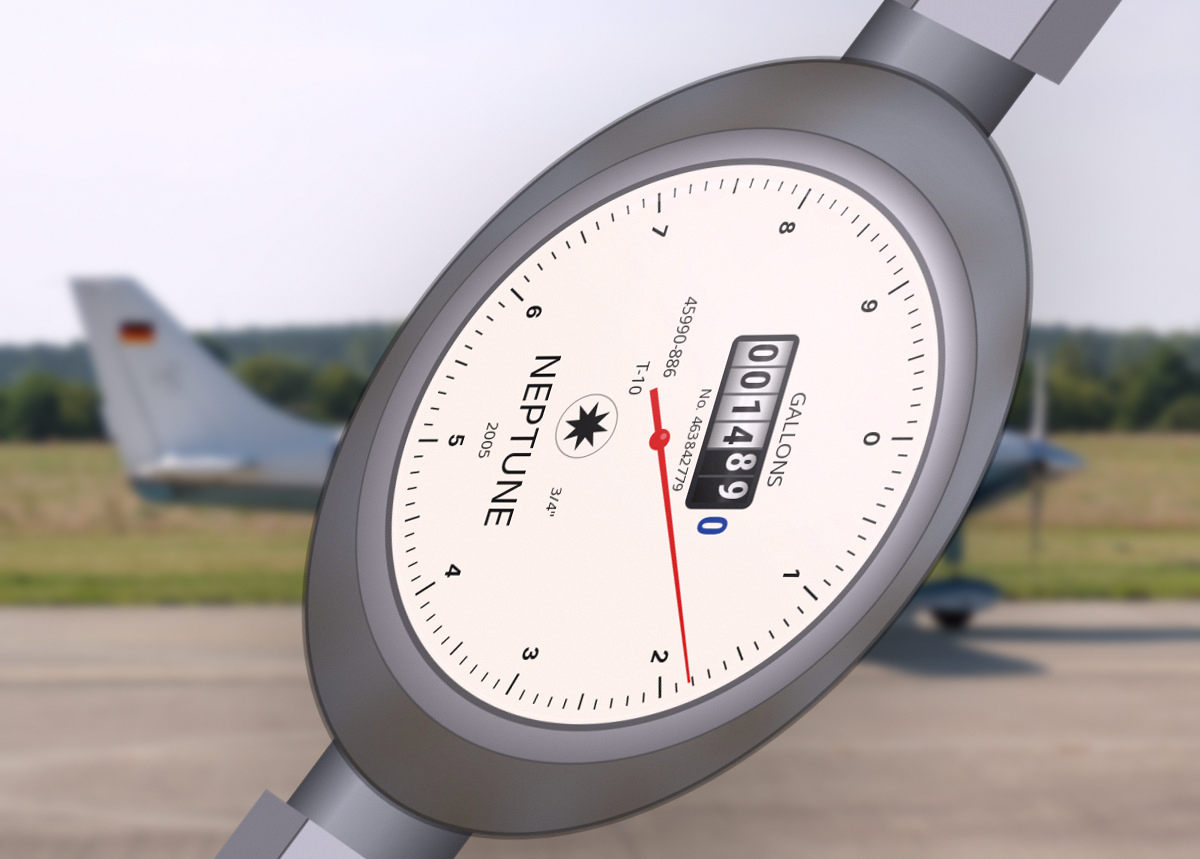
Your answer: gal 14891.8
